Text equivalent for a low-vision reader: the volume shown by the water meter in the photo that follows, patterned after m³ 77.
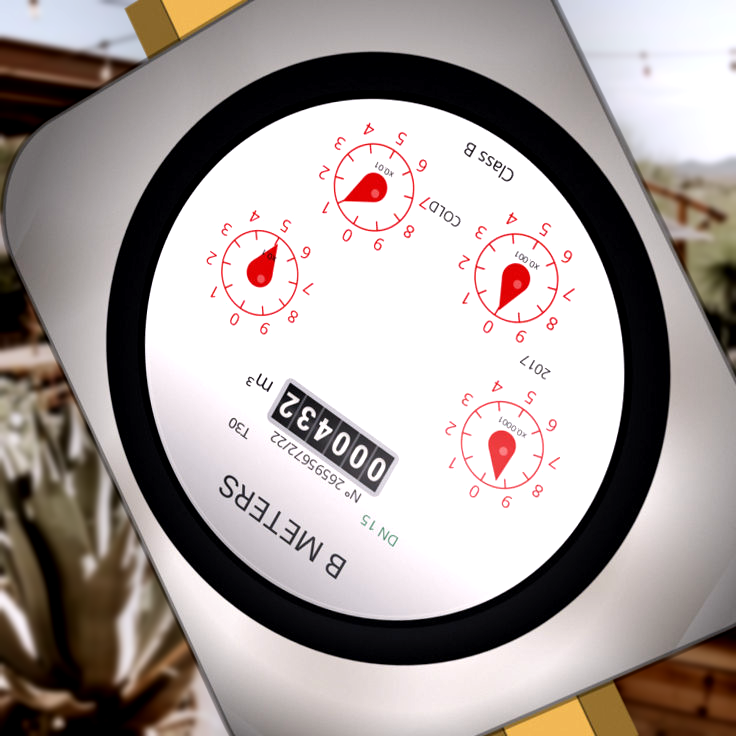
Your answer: m³ 432.5099
